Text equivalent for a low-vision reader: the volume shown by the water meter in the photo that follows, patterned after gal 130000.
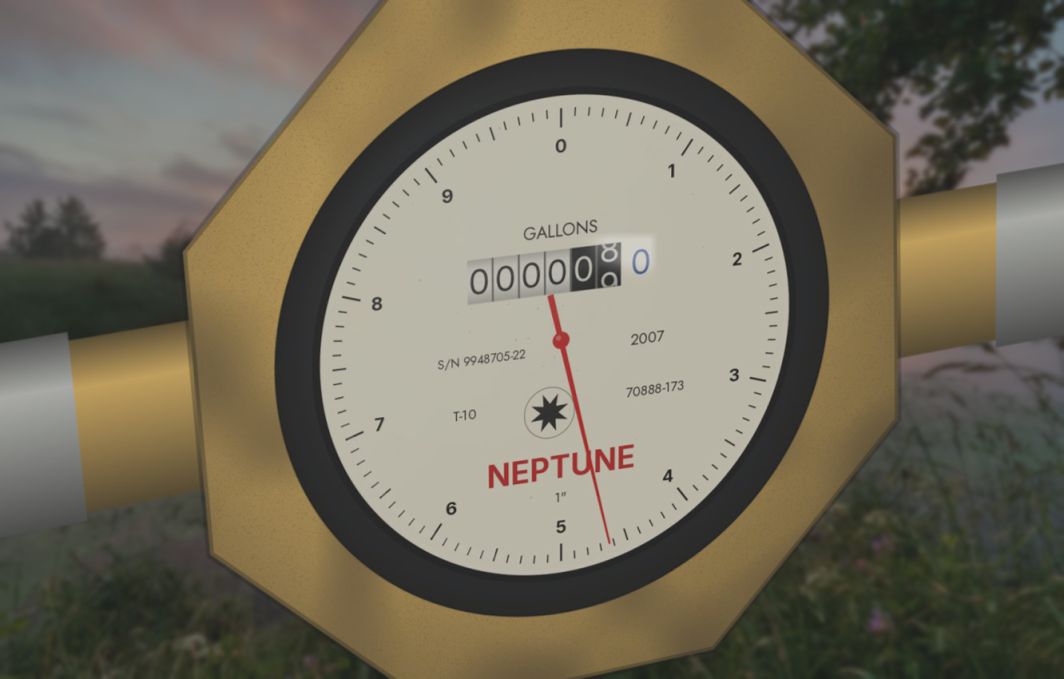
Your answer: gal 84.6
